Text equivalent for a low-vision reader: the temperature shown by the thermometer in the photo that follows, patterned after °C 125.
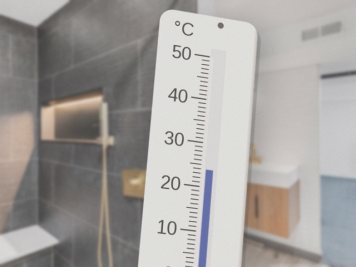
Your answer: °C 24
